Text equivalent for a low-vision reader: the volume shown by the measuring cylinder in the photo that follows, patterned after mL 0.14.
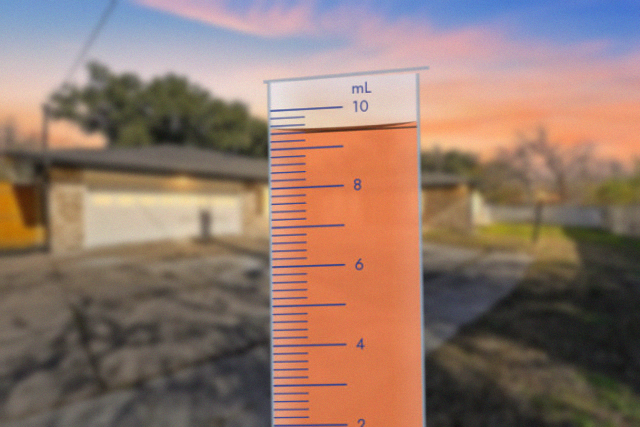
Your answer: mL 9.4
